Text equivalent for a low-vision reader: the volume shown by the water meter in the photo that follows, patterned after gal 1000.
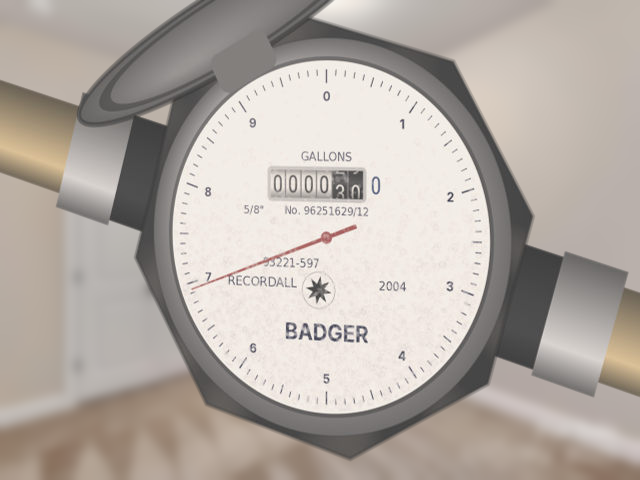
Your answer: gal 296.9
